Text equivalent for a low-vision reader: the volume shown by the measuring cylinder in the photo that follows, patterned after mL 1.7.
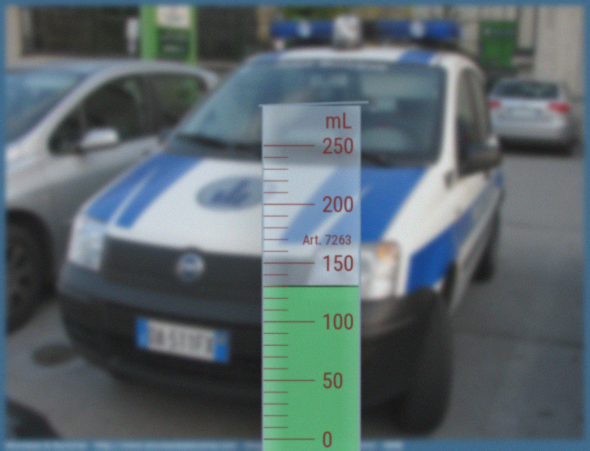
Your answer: mL 130
